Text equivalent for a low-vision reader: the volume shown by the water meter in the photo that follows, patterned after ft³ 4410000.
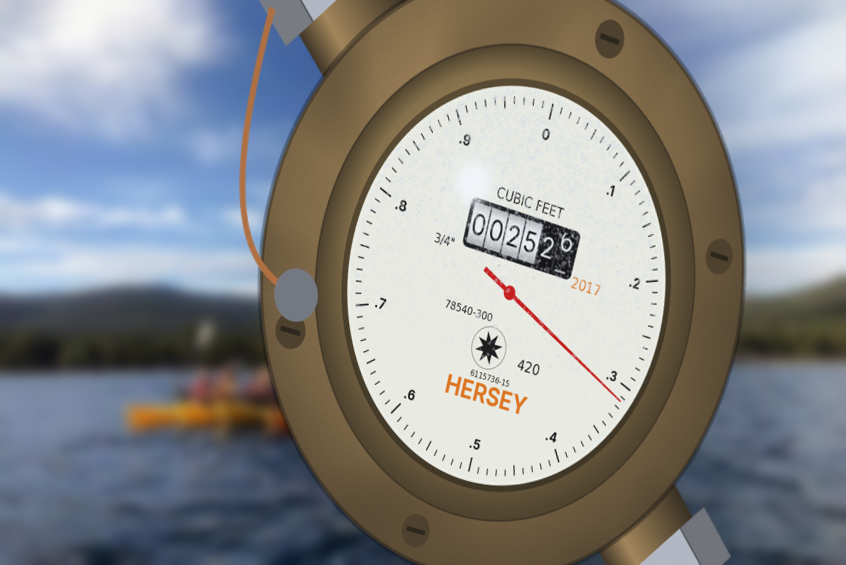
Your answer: ft³ 2526.31
